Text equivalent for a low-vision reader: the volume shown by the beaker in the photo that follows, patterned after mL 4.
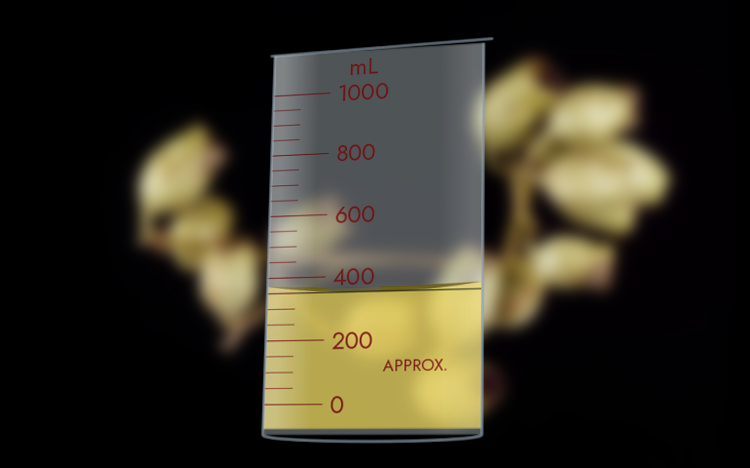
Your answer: mL 350
